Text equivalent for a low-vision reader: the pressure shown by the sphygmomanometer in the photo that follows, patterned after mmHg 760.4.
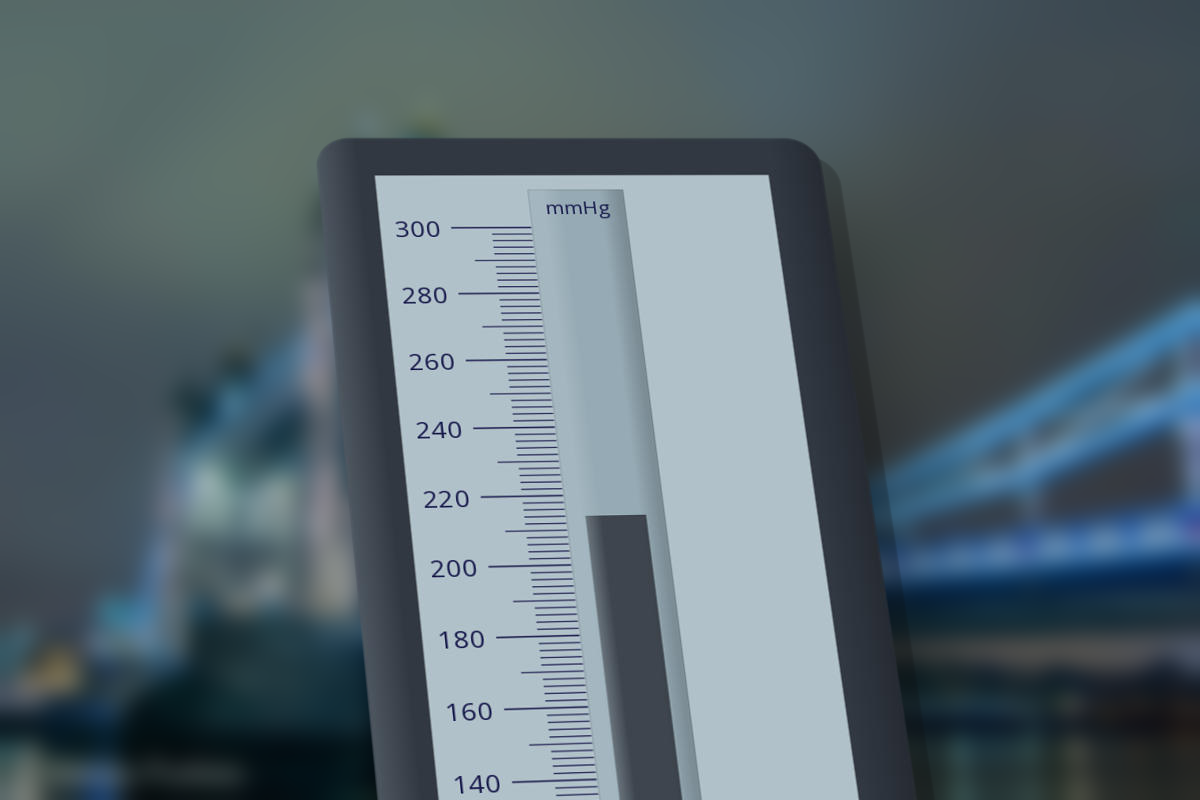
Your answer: mmHg 214
